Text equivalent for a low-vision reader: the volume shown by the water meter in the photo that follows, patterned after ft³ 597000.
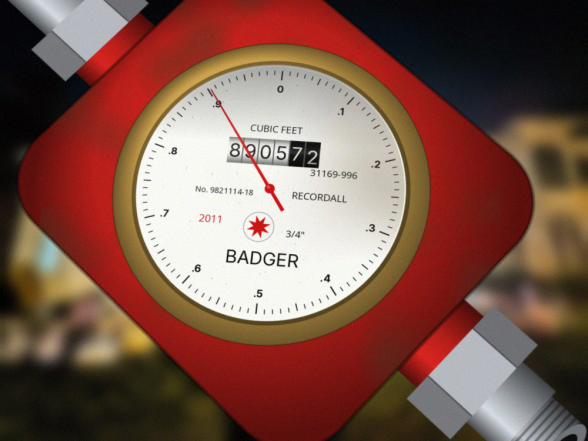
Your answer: ft³ 890571.90
